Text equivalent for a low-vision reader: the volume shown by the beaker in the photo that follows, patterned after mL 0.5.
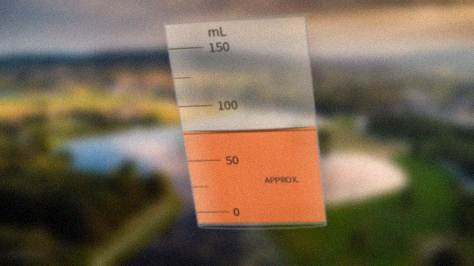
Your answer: mL 75
